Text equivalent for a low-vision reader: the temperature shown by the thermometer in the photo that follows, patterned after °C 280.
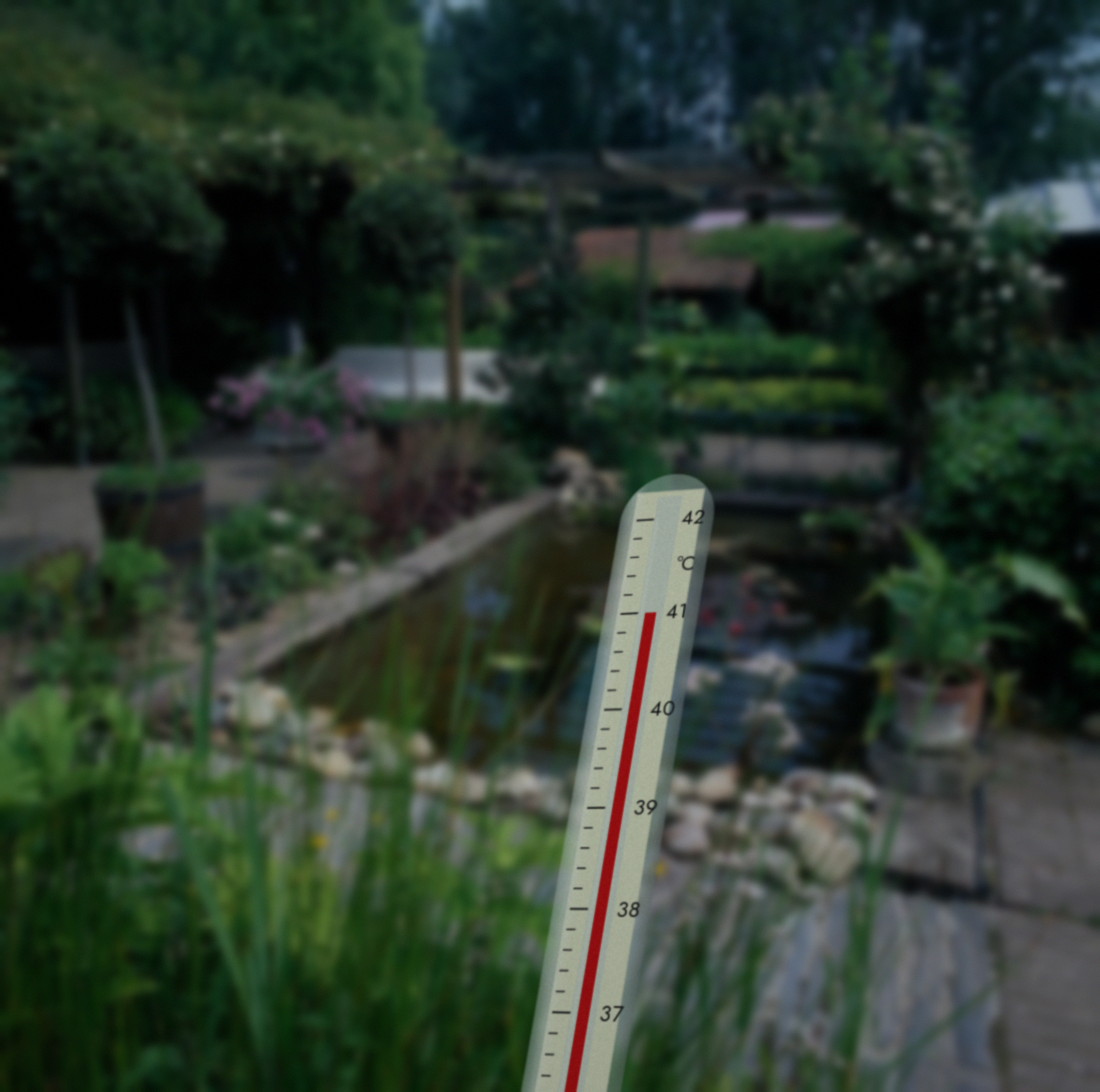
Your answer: °C 41
